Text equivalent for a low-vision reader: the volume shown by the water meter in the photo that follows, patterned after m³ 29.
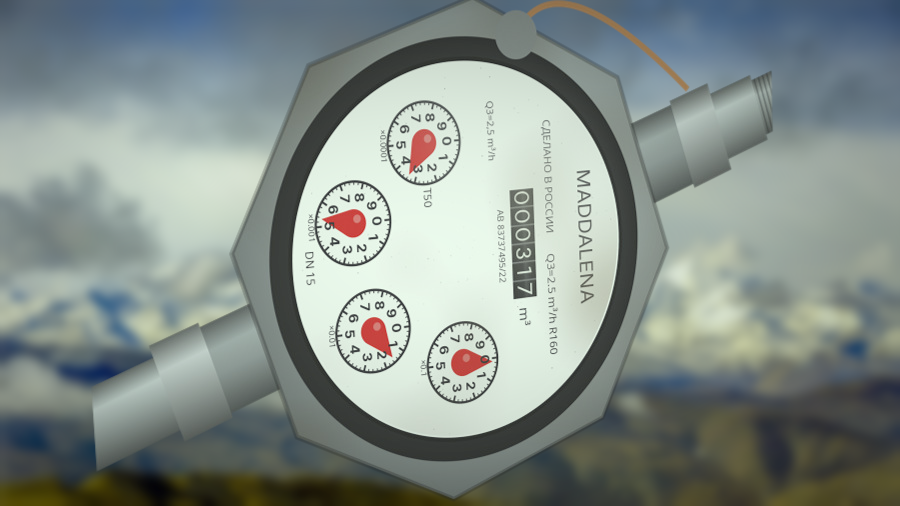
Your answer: m³ 317.0153
